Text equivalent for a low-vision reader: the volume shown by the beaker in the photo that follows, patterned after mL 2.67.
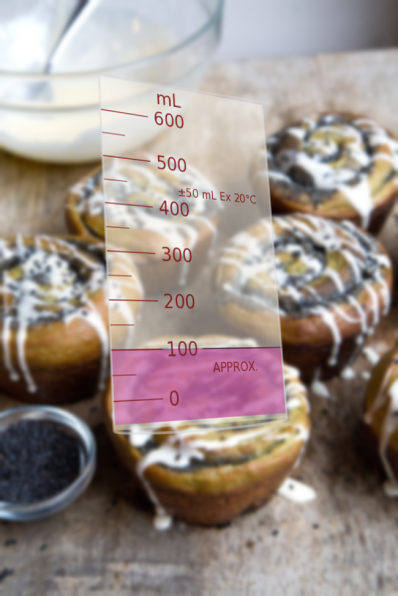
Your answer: mL 100
